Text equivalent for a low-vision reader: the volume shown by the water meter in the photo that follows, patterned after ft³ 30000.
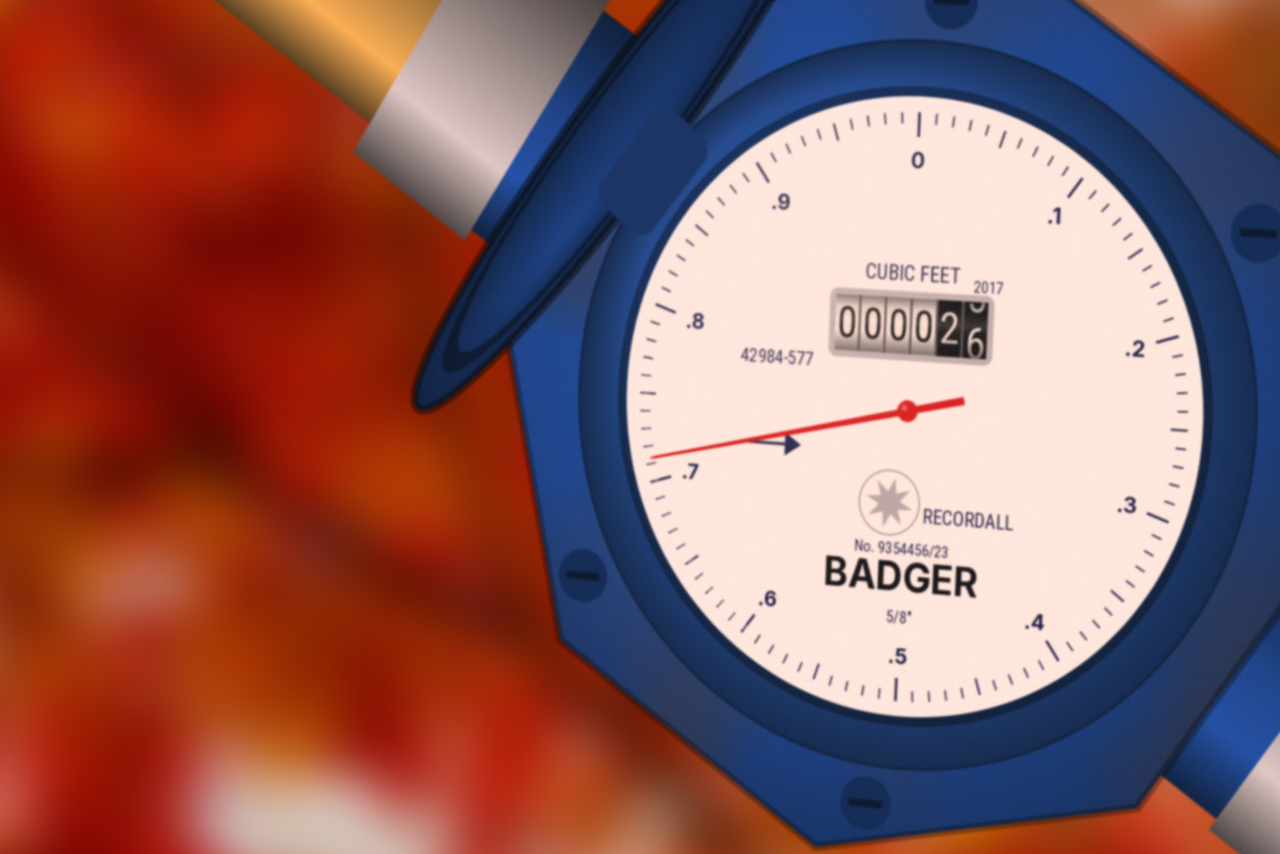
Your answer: ft³ 25.71
